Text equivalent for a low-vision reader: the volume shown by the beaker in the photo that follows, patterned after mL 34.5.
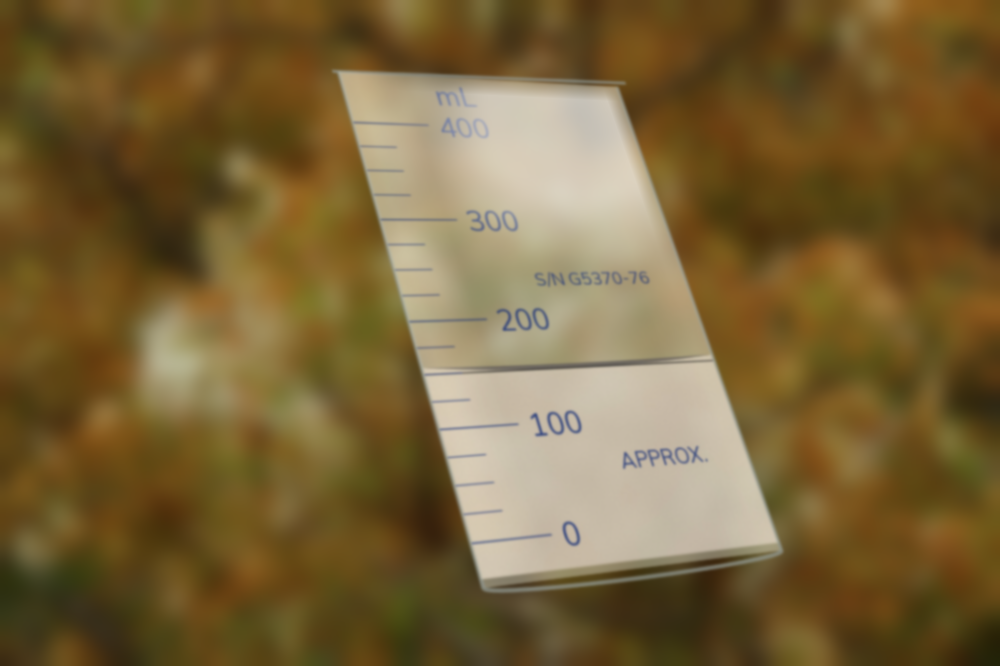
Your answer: mL 150
